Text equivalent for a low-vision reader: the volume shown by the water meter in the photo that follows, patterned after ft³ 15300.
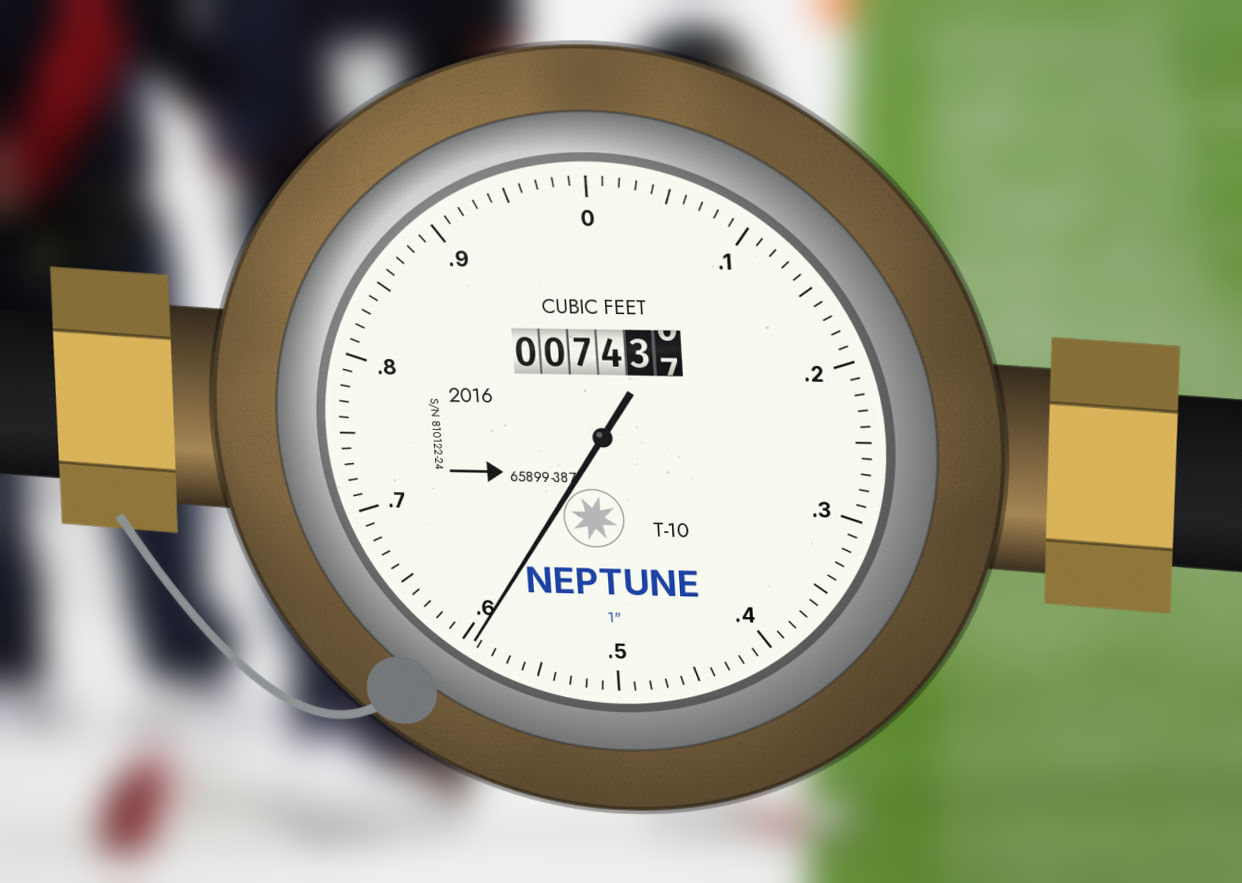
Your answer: ft³ 7436.59
